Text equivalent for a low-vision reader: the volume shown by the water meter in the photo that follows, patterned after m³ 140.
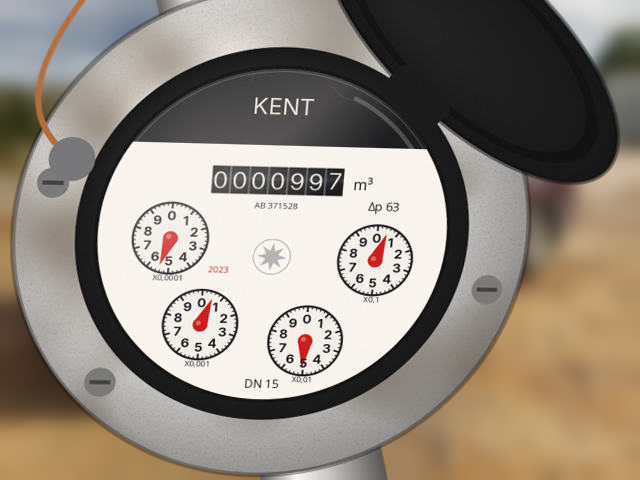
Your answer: m³ 997.0505
